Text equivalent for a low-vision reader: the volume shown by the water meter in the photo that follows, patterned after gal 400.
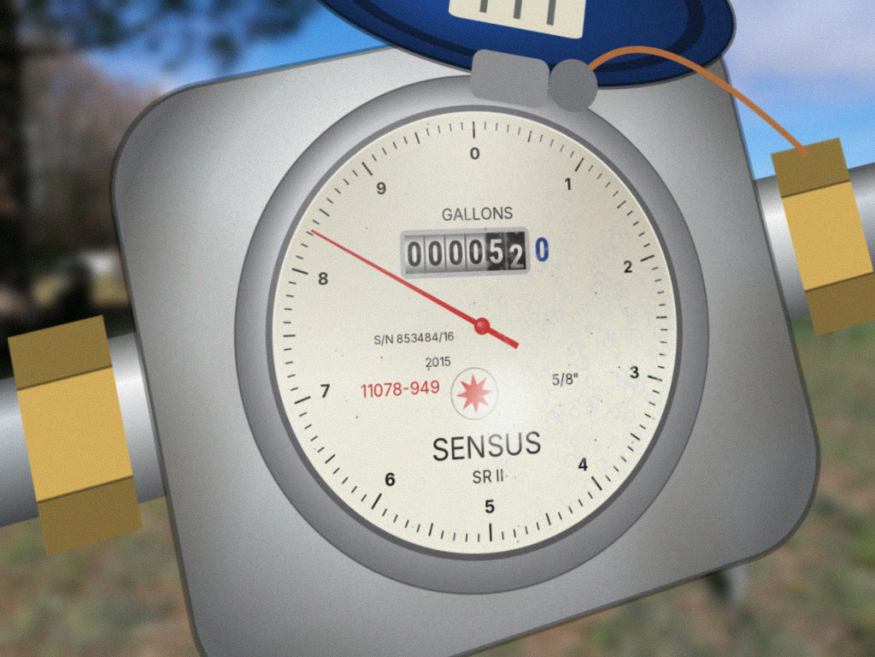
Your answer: gal 518.3
